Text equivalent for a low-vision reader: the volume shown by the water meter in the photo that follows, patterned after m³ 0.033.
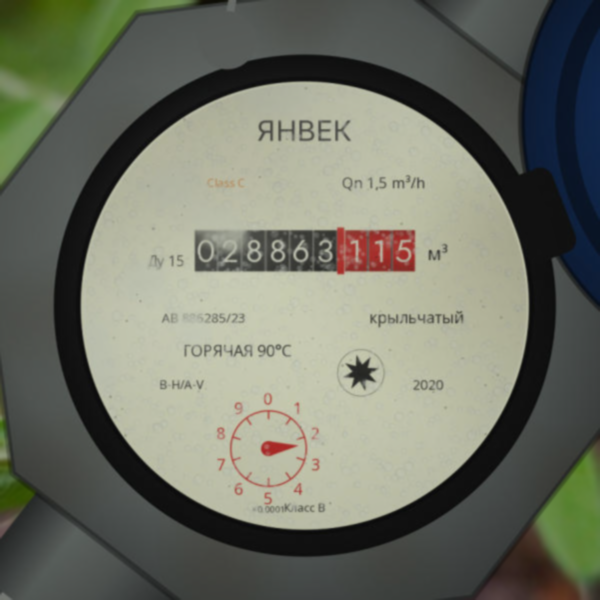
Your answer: m³ 28863.1152
